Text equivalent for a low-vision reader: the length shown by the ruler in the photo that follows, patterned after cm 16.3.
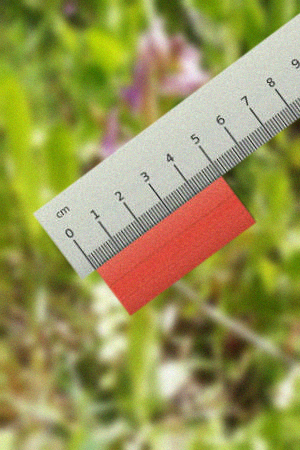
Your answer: cm 5
